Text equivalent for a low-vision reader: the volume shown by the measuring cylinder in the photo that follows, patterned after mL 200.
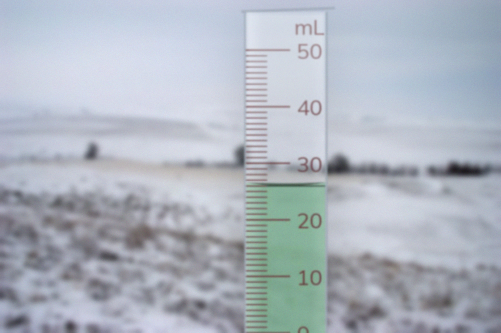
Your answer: mL 26
